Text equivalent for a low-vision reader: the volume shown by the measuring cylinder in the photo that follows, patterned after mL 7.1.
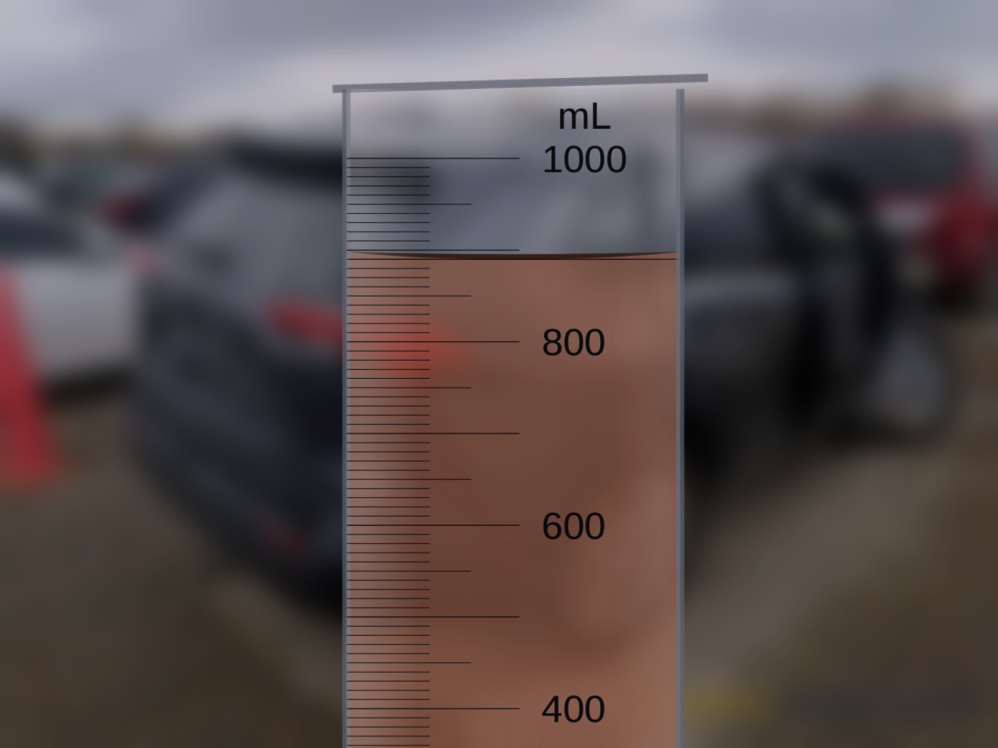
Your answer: mL 890
